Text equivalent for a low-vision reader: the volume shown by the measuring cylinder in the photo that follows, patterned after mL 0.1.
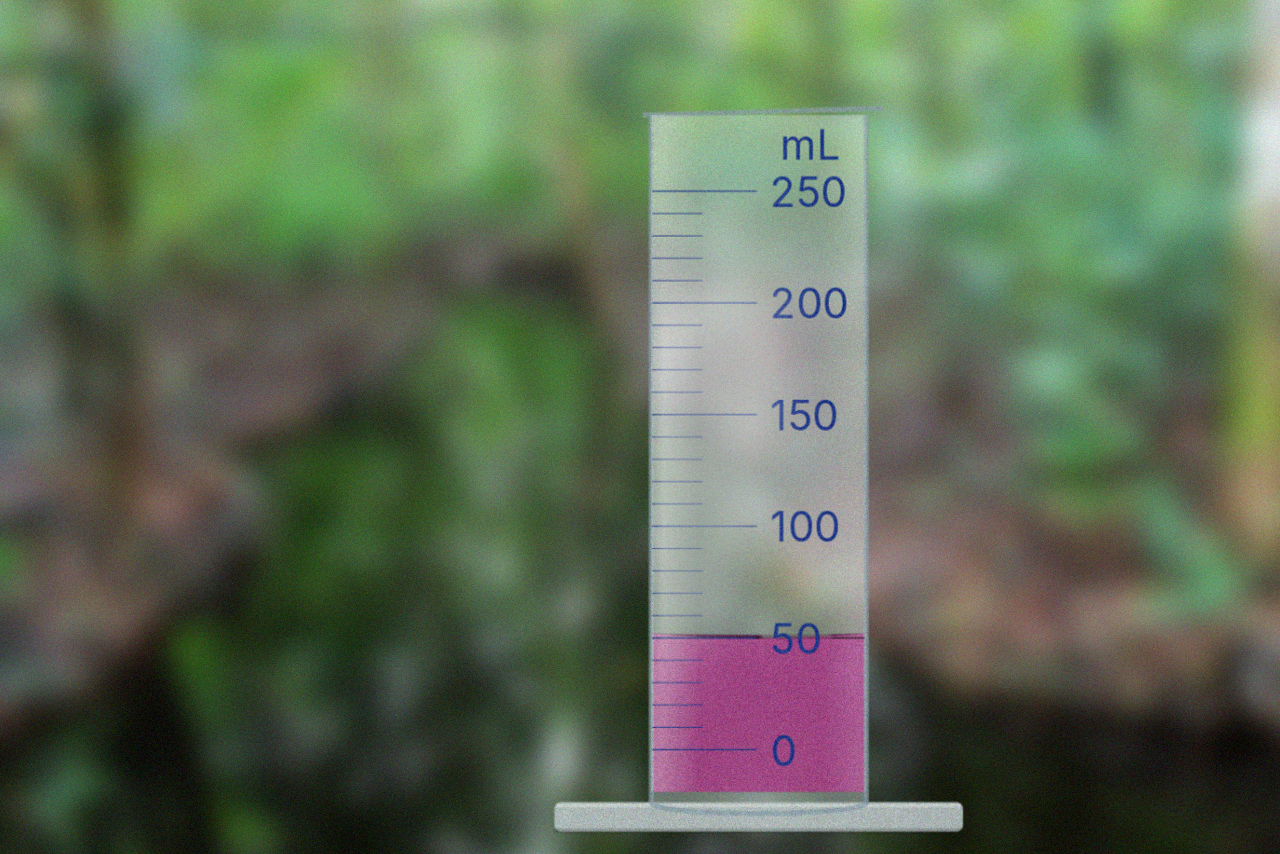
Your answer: mL 50
